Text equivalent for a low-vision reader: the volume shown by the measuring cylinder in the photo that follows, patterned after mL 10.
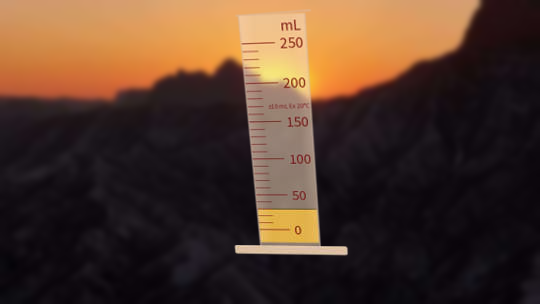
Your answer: mL 30
